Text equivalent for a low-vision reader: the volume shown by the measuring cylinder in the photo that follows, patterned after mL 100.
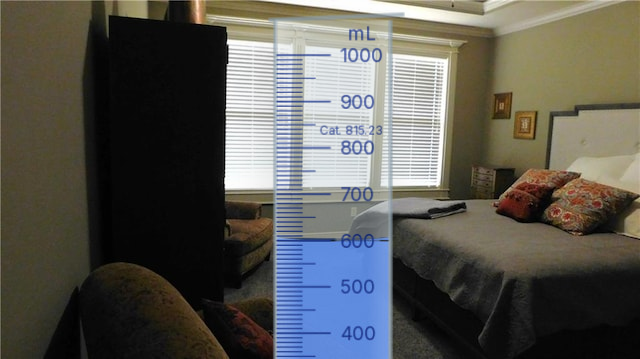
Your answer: mL 600
